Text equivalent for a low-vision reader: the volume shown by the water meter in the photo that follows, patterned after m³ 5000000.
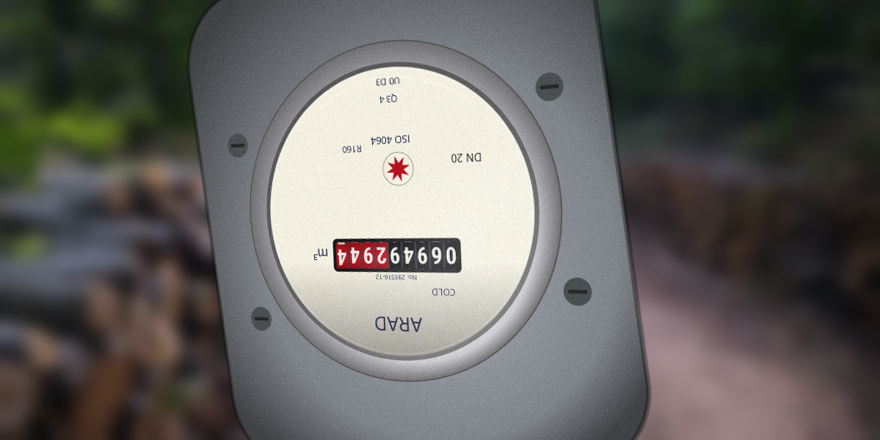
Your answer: m³ 6949.2944
